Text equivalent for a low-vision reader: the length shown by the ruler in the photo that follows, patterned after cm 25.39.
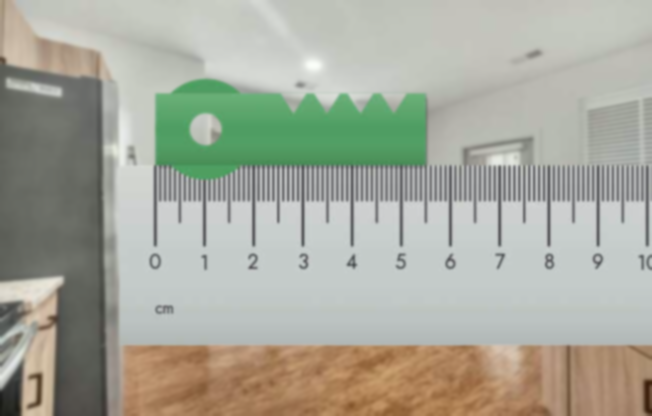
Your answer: cm 5.5
